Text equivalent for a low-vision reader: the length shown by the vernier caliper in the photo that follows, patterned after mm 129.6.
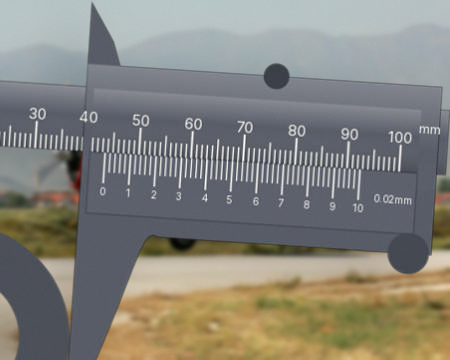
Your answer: mm 43.5
